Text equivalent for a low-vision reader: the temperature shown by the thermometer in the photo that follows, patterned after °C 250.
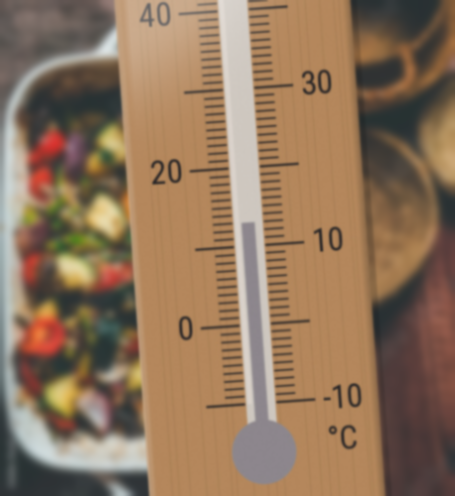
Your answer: °C 13
